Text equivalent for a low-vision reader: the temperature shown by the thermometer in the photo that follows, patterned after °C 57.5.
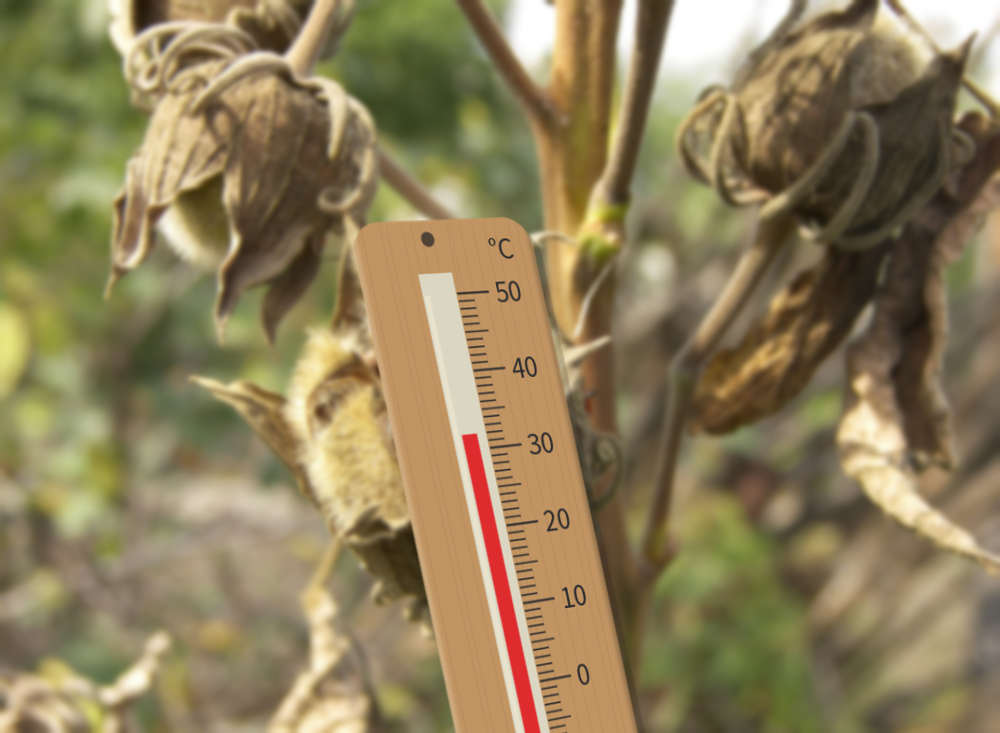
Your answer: °C 32
